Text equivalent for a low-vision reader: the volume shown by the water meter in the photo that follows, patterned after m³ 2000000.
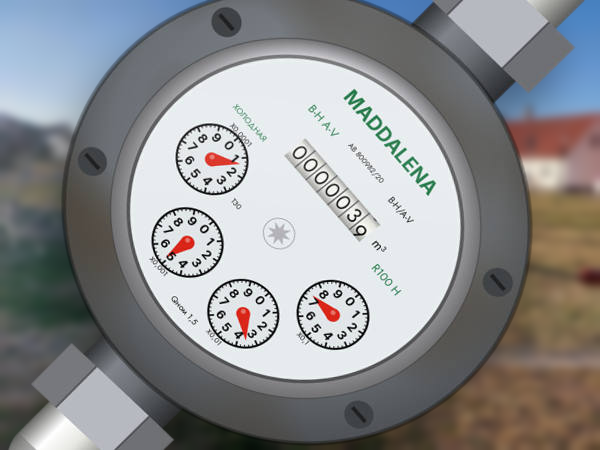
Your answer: m³ 38.7351
